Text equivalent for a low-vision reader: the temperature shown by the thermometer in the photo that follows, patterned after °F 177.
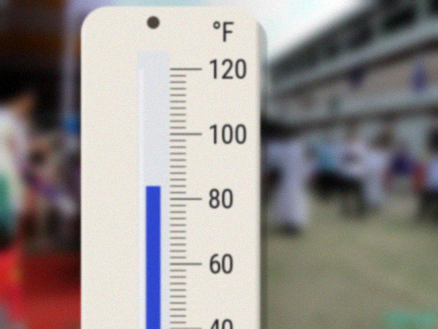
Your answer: °F 84
